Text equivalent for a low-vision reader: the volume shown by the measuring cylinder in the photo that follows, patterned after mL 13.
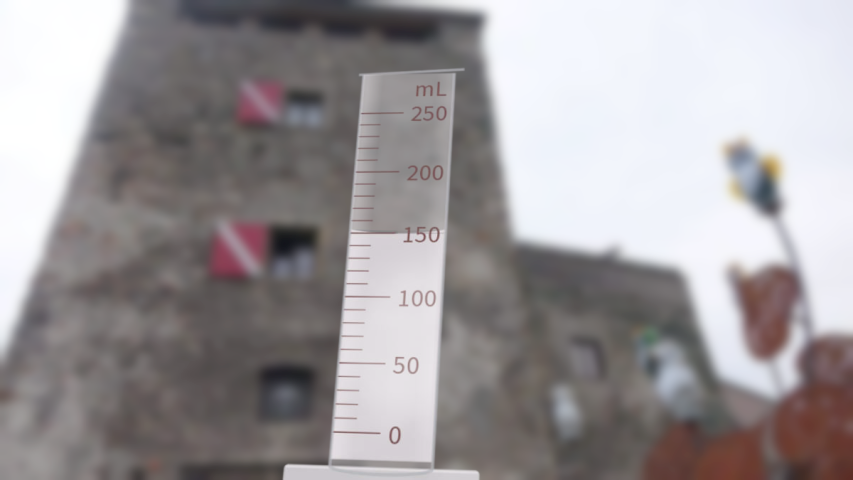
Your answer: mL 150
